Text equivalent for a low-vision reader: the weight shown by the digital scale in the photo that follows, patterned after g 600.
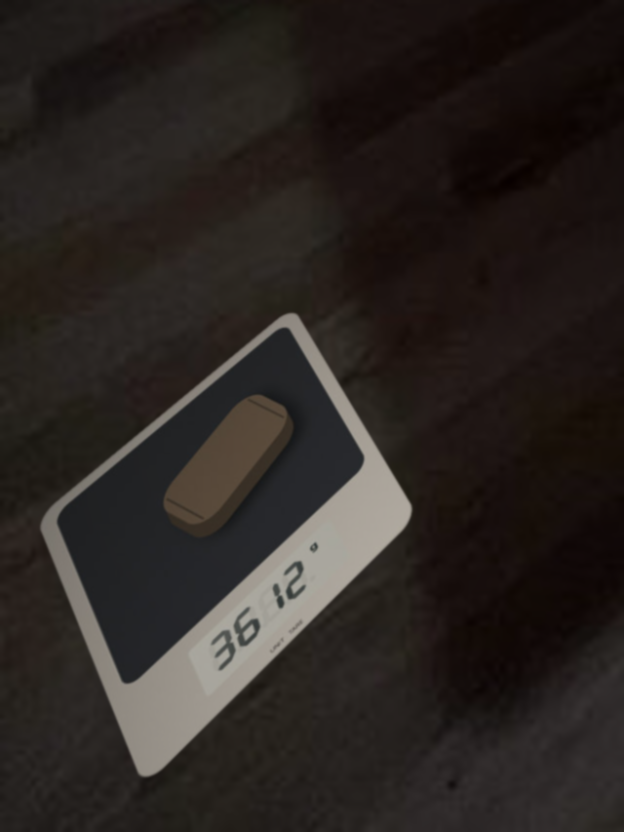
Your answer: g 3612
